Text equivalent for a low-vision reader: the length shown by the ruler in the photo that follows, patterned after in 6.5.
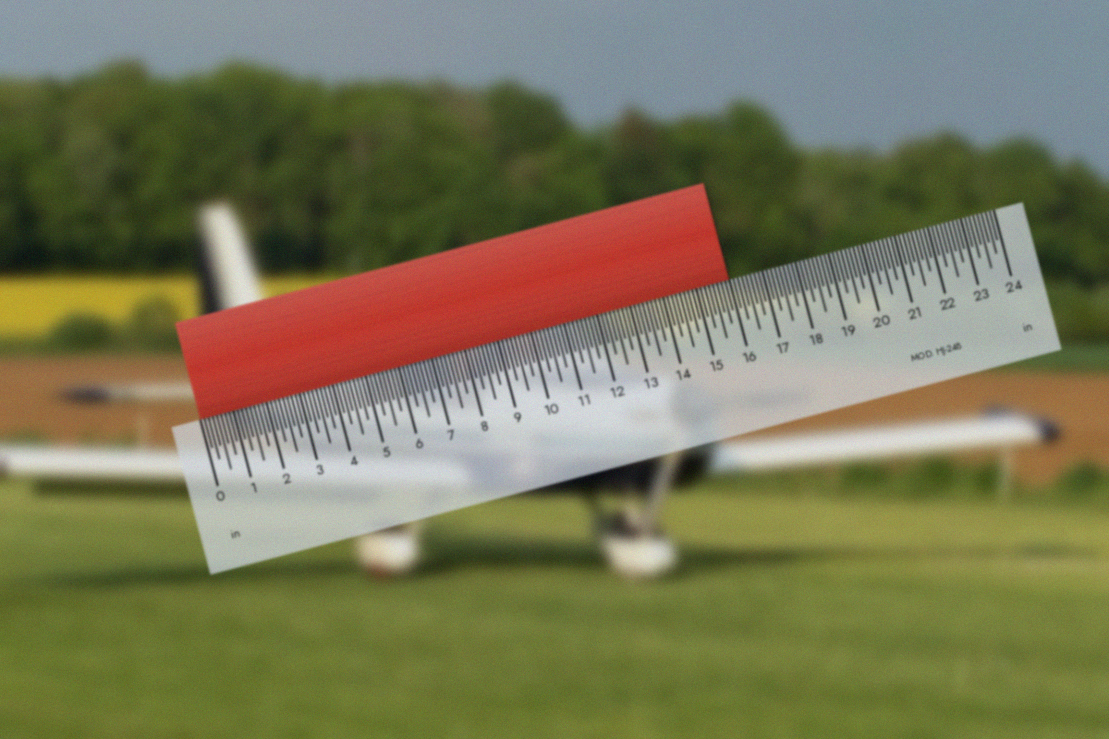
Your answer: in 16
